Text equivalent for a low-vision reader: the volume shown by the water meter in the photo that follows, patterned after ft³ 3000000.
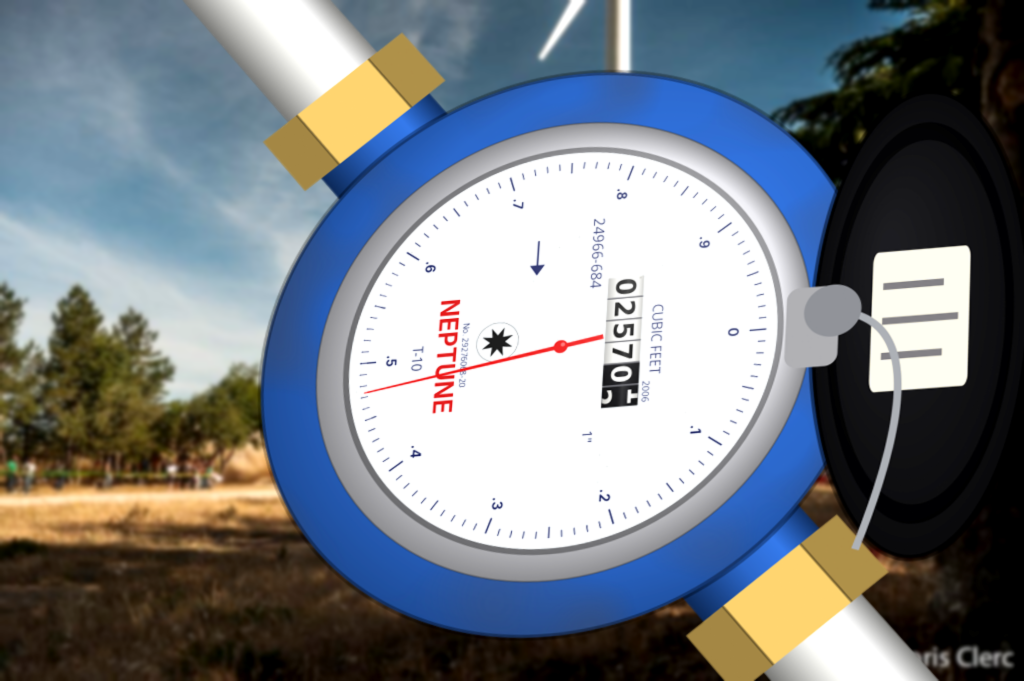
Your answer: ft³ 25701.47
